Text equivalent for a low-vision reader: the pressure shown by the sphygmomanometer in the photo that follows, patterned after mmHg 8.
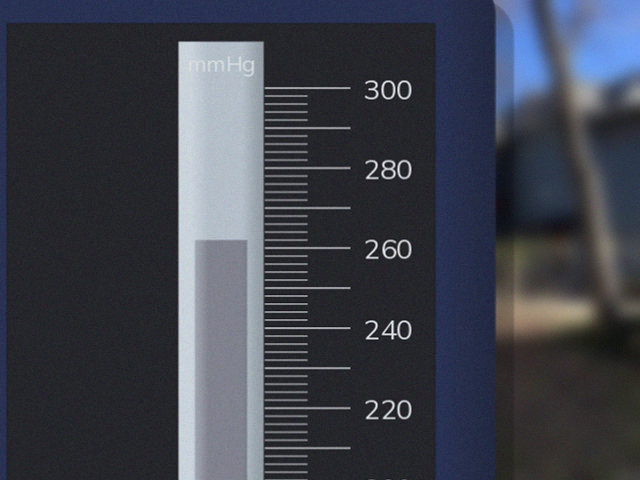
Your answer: mmHg 262
